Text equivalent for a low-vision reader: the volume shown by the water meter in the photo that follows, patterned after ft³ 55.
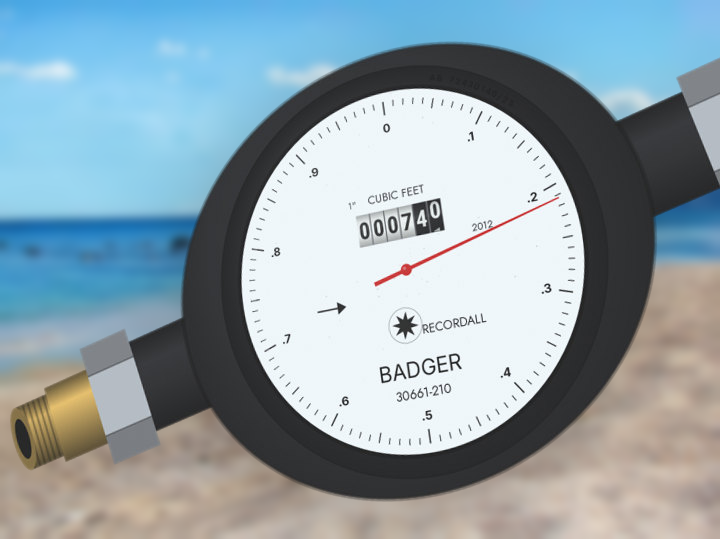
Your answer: ft³ 740.21
